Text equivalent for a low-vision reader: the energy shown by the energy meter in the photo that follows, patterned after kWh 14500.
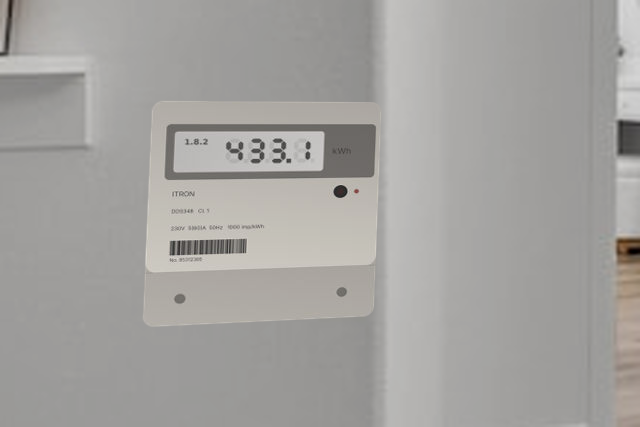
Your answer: kWh 433.1
